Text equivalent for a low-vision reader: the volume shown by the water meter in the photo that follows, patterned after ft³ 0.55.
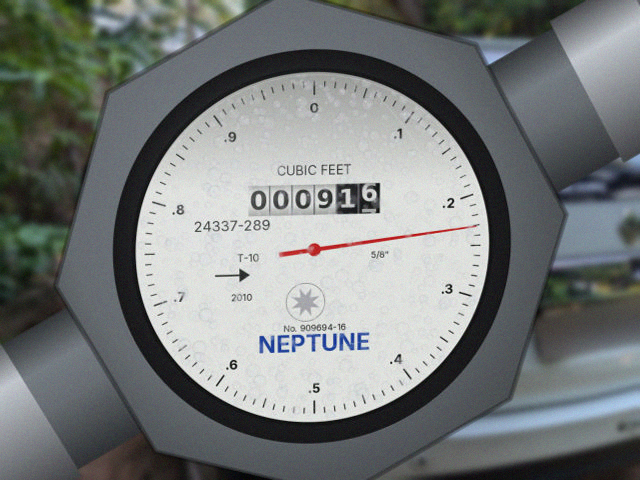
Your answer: ft³ 916.23
